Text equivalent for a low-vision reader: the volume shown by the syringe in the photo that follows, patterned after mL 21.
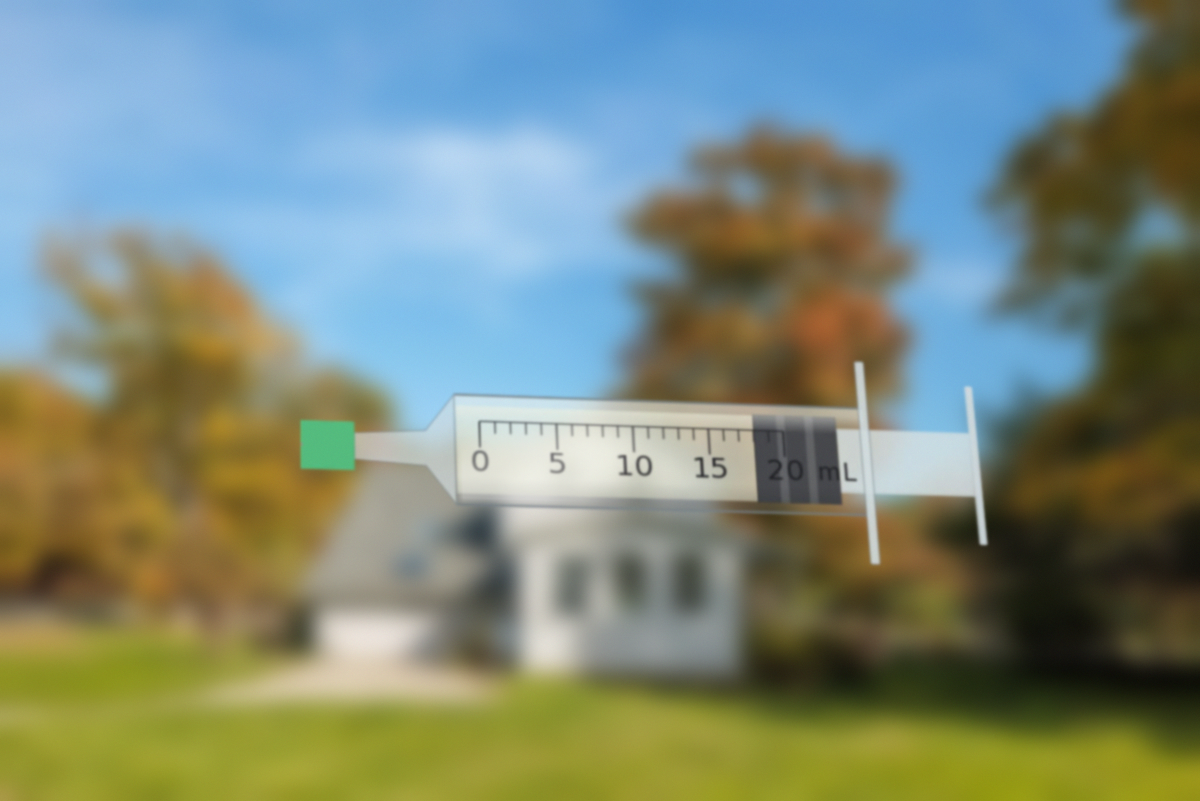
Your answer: mL 18
